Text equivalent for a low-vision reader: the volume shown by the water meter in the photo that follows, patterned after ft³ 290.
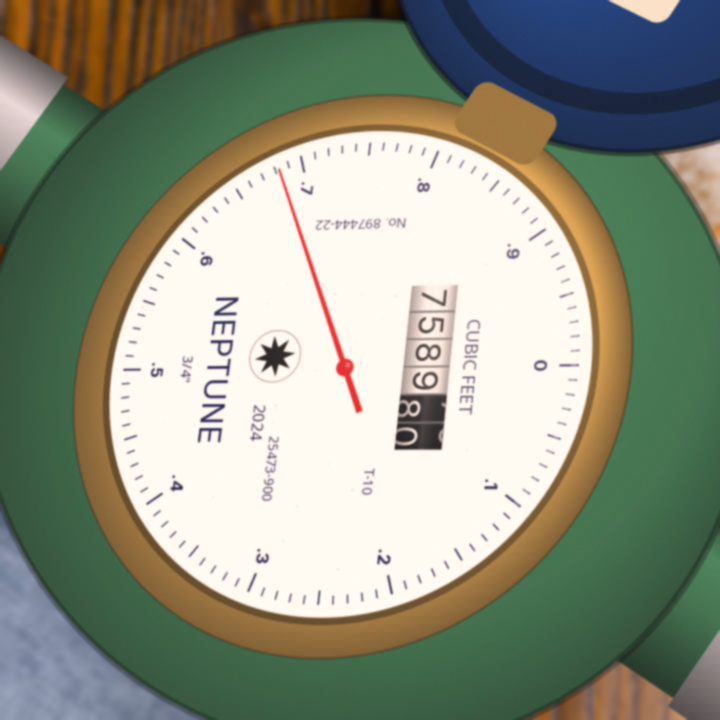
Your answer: ft³ 758979.68
